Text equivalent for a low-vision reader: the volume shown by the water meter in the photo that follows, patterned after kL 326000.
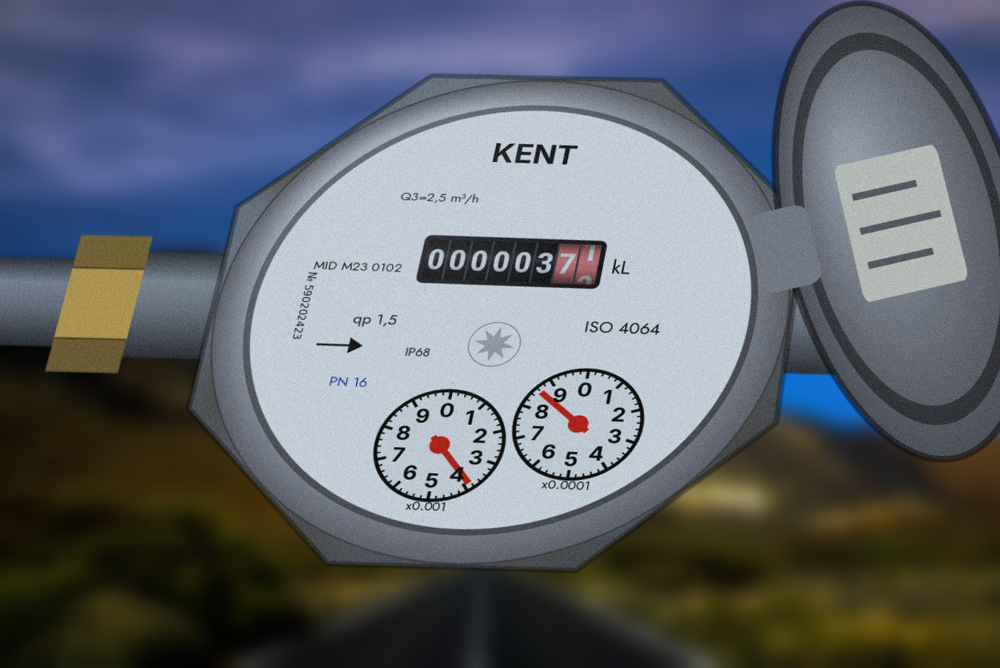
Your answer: kL 3.7138
